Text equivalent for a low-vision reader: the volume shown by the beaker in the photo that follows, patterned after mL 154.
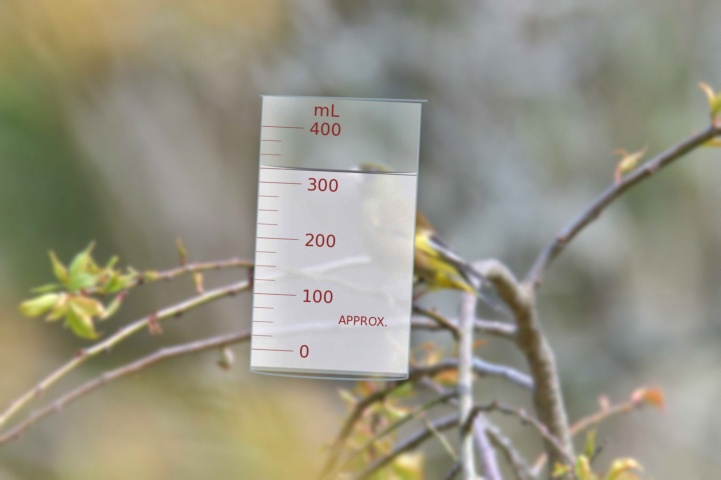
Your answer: mL 325
